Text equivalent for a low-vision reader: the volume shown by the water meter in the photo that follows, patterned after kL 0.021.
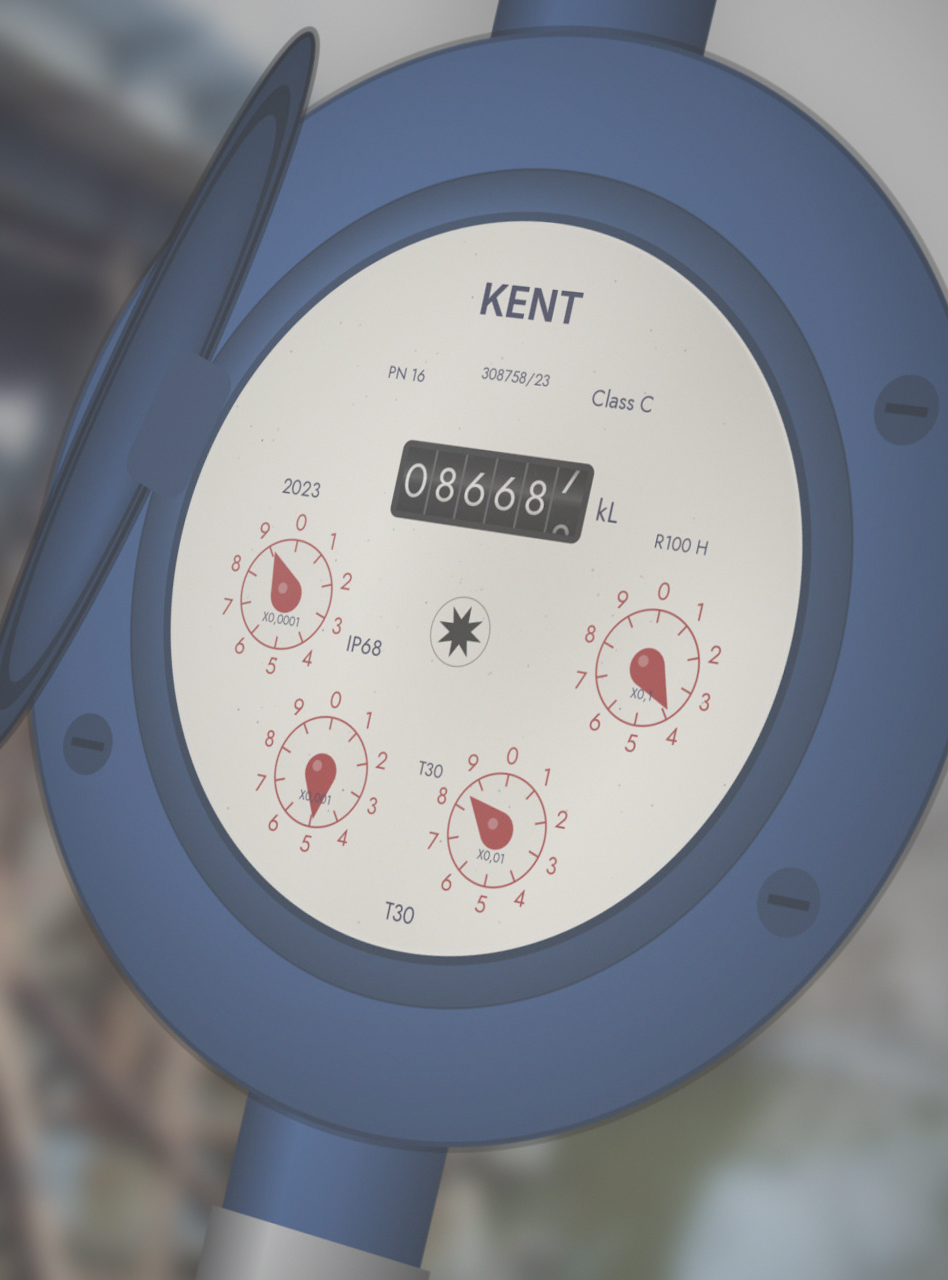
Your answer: kL 86687.3849
